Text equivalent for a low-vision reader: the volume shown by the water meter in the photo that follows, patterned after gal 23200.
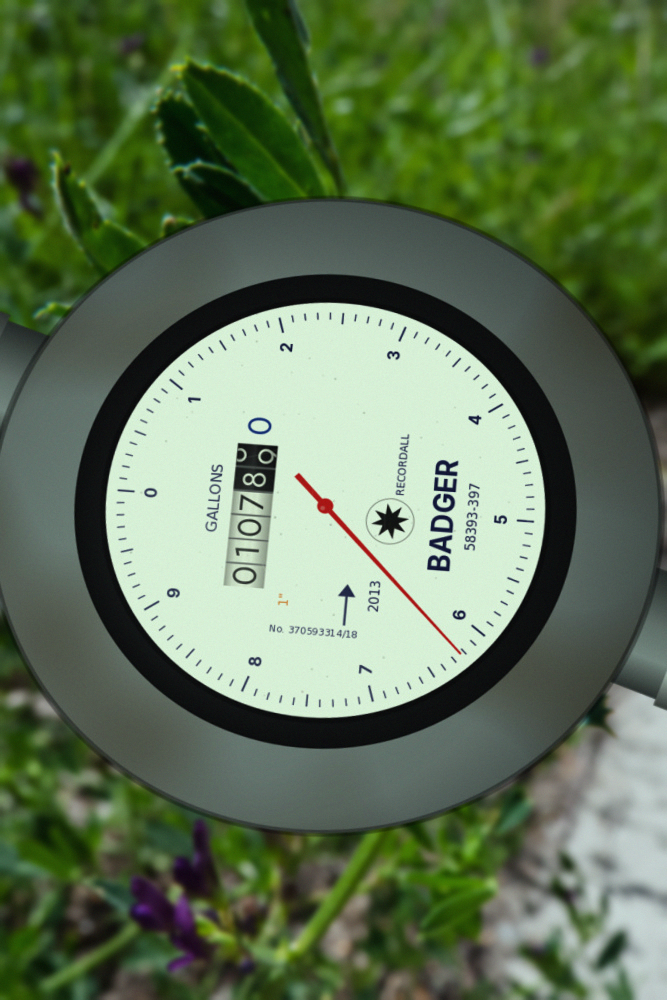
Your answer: gal 107886.2
